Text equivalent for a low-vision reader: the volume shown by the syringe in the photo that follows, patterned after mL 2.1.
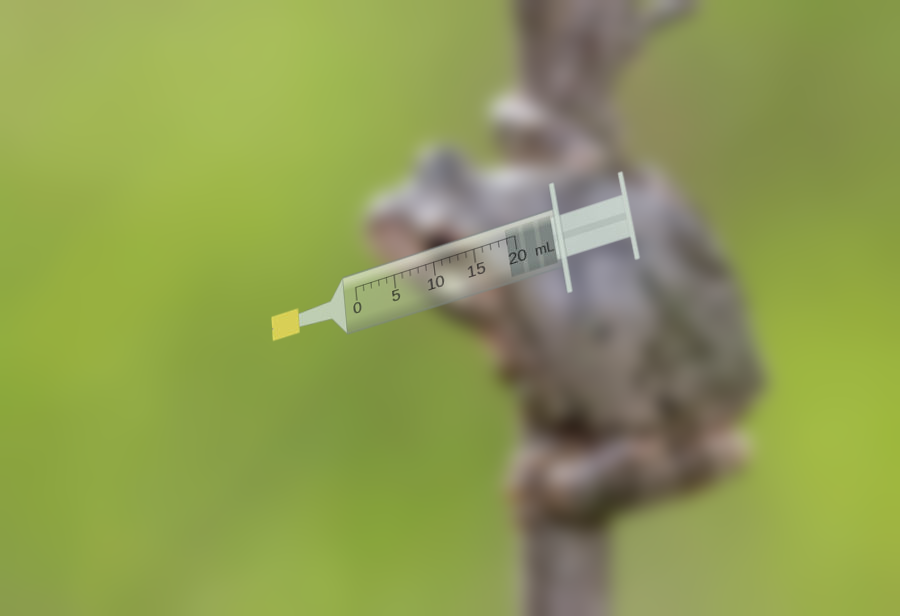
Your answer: mL 19
